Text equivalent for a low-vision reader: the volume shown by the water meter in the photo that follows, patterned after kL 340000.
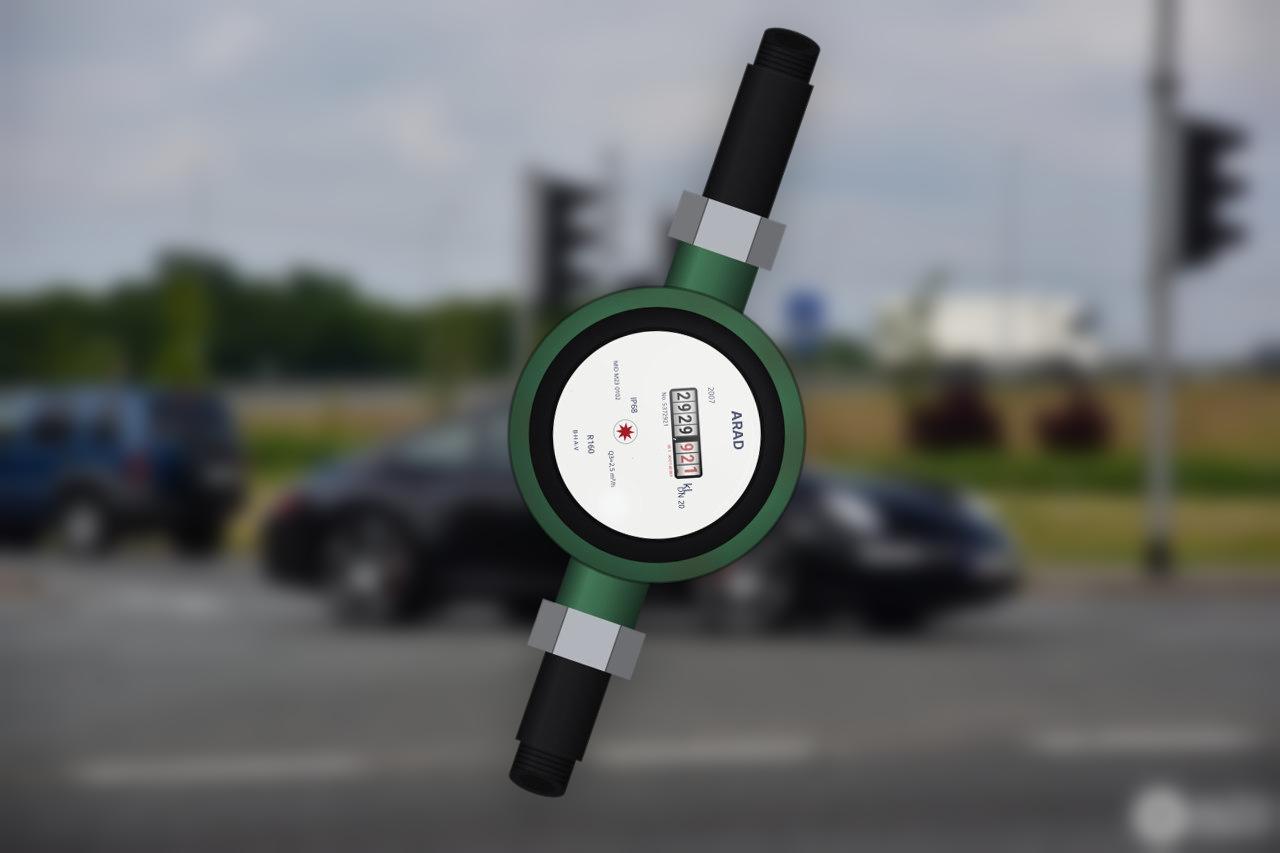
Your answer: kL 2929.921
